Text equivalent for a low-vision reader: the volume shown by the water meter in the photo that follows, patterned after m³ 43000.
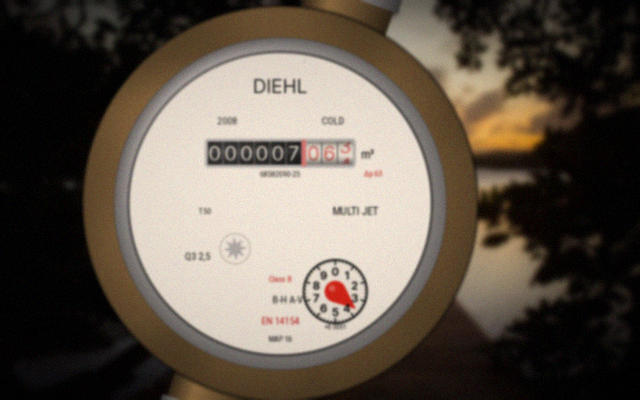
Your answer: m³ 7.0633
